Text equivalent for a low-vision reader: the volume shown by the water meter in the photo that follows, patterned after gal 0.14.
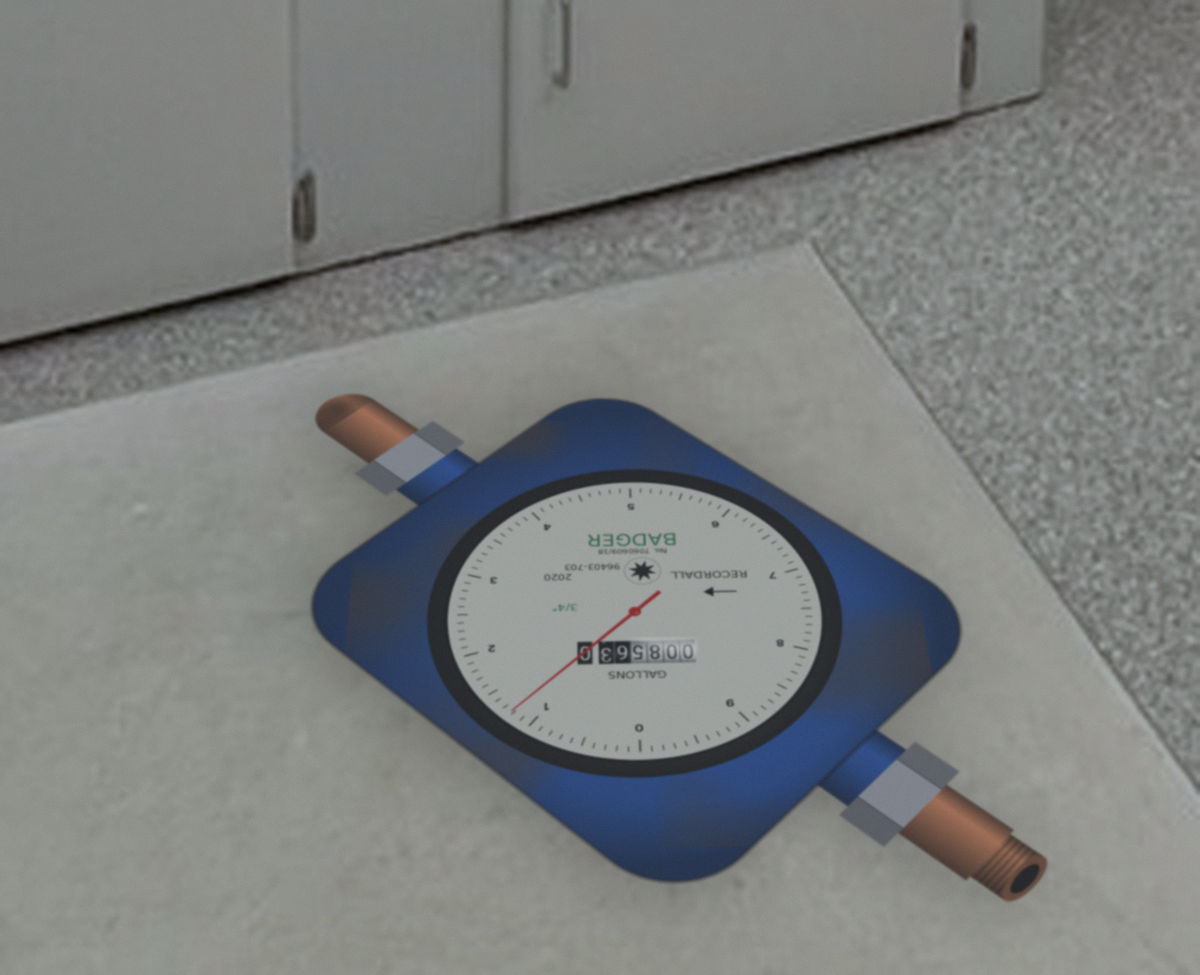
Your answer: gal 85631.2
